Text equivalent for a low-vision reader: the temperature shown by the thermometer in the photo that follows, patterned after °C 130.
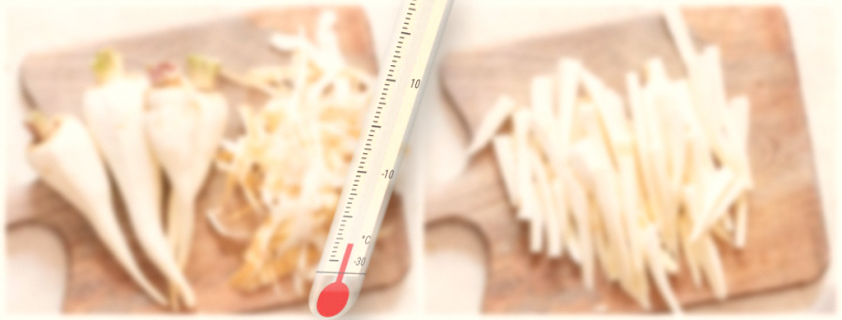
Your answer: °C -26
